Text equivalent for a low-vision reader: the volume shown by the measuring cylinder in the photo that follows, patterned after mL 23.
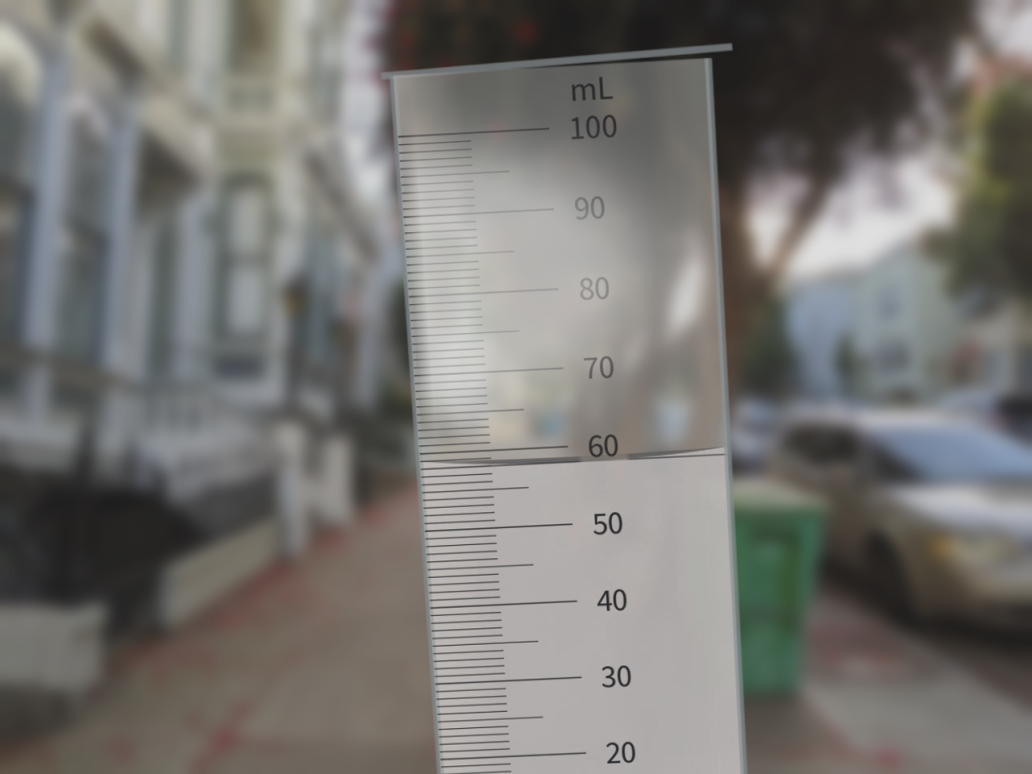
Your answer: mL 58
